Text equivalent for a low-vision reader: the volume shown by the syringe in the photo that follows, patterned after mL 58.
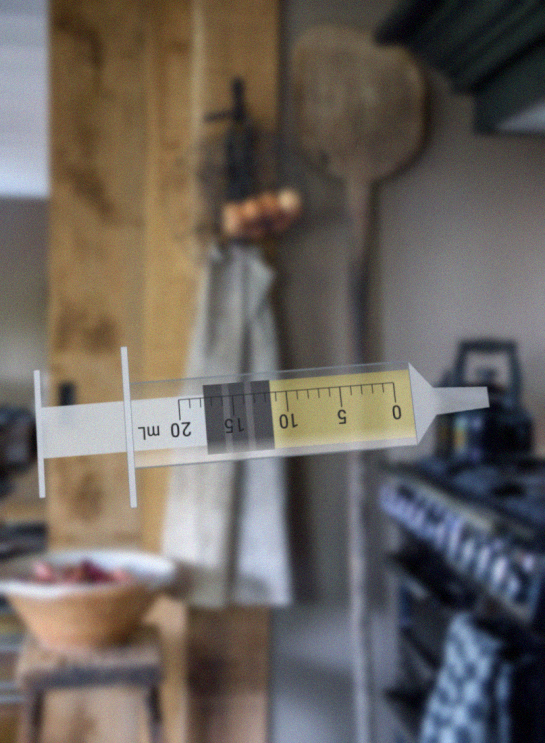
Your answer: mL 11.5
